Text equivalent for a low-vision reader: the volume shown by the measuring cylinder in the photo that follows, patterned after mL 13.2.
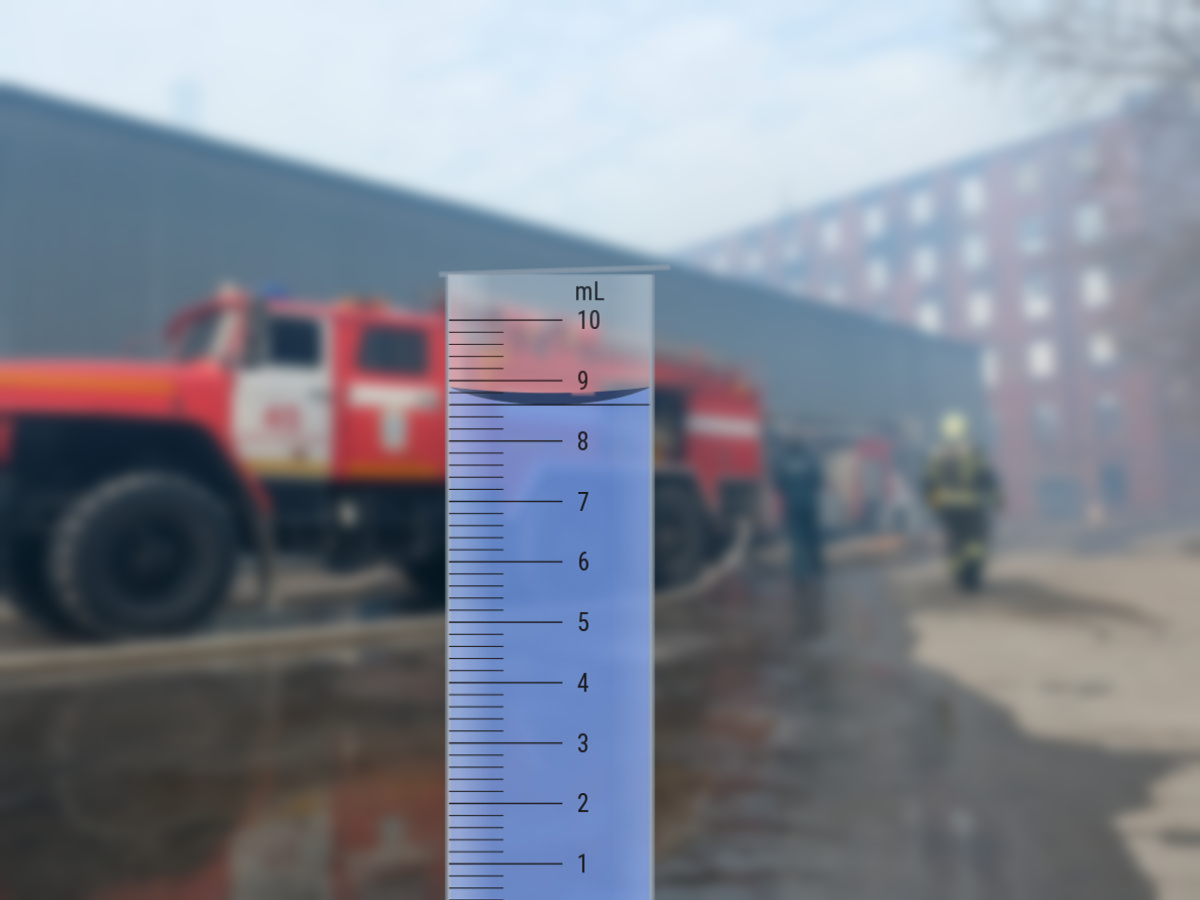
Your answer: mL 8.6
